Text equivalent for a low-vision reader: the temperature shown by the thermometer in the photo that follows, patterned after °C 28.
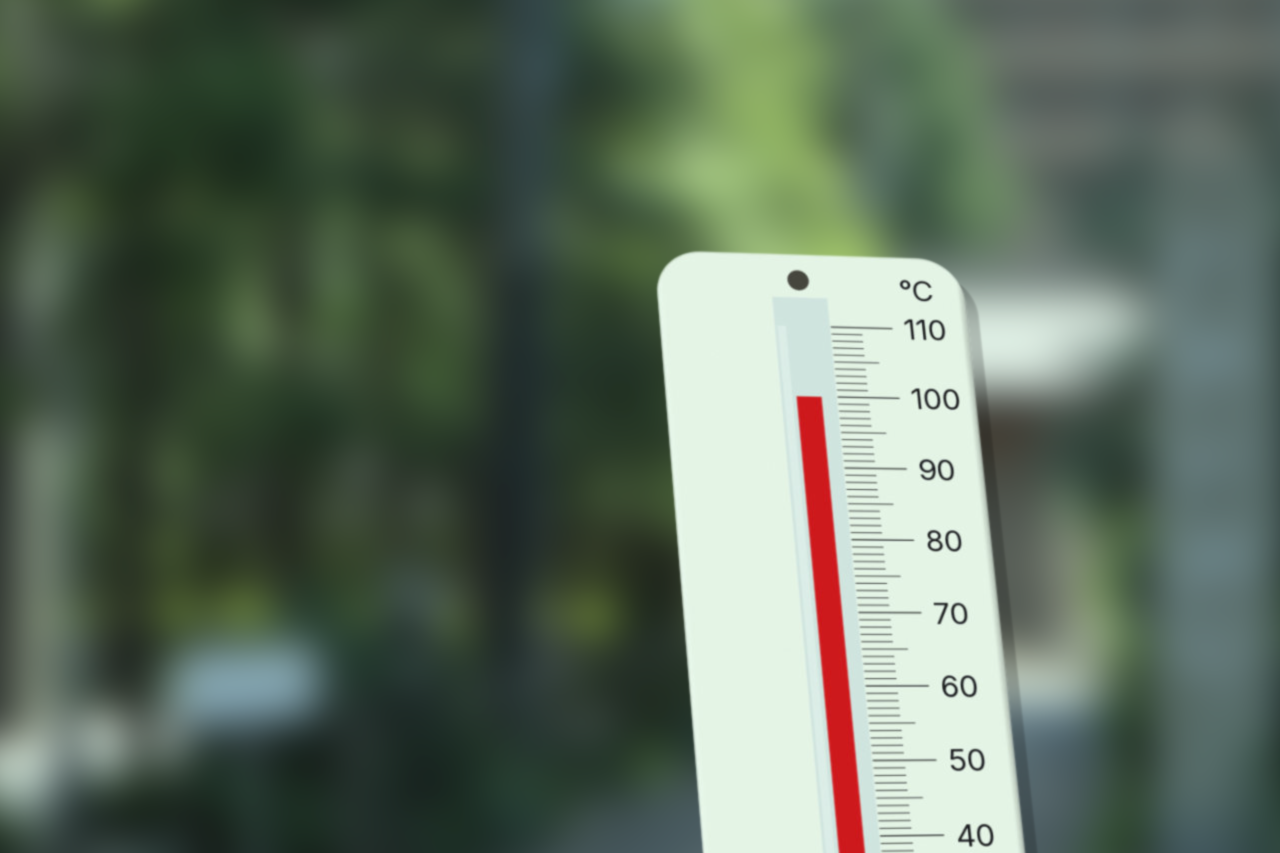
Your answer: °C 100
